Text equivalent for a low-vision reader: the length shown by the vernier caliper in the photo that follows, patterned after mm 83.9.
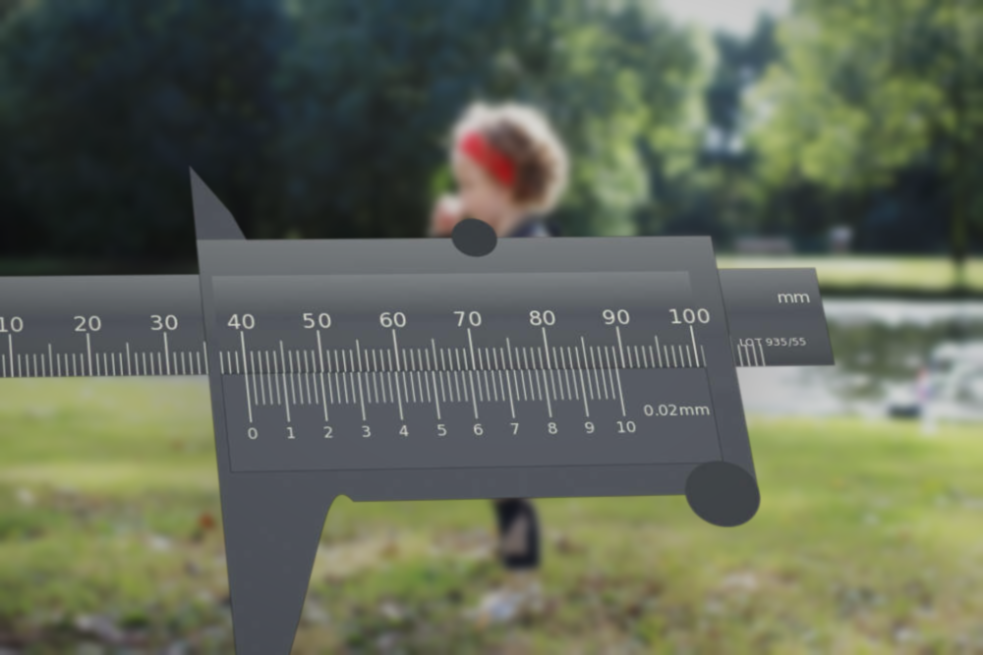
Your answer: mm 40.0
